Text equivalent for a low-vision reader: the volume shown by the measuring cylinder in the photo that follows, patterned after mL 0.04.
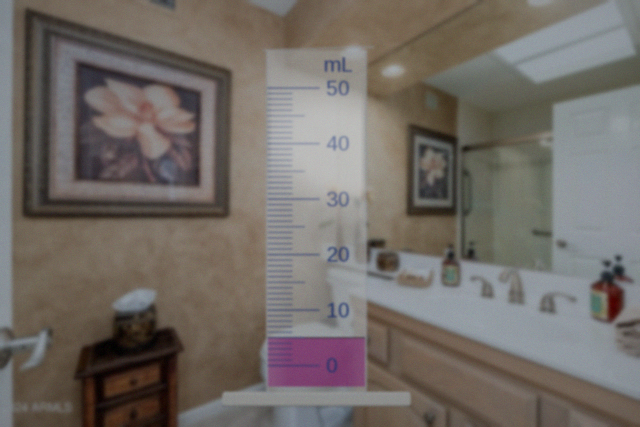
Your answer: mL 5
